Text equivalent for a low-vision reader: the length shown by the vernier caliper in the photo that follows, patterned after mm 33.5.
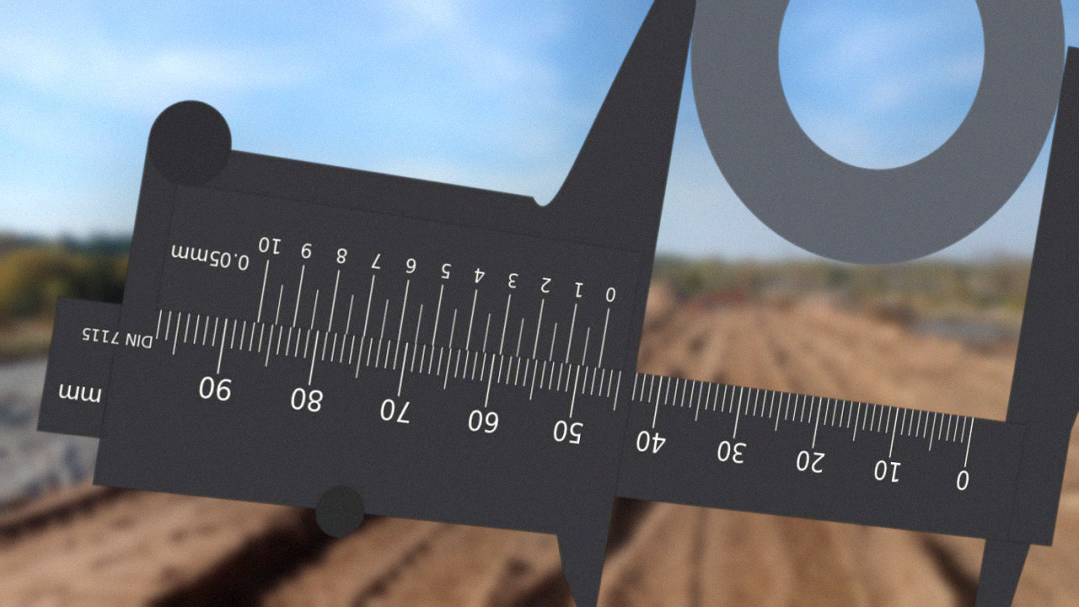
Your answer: mm 47.6
